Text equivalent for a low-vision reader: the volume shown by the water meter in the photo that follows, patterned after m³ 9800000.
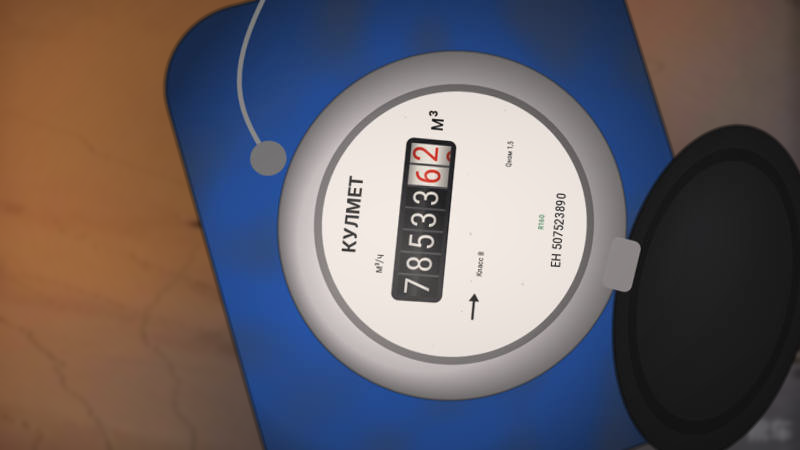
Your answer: m³ 78533.62
